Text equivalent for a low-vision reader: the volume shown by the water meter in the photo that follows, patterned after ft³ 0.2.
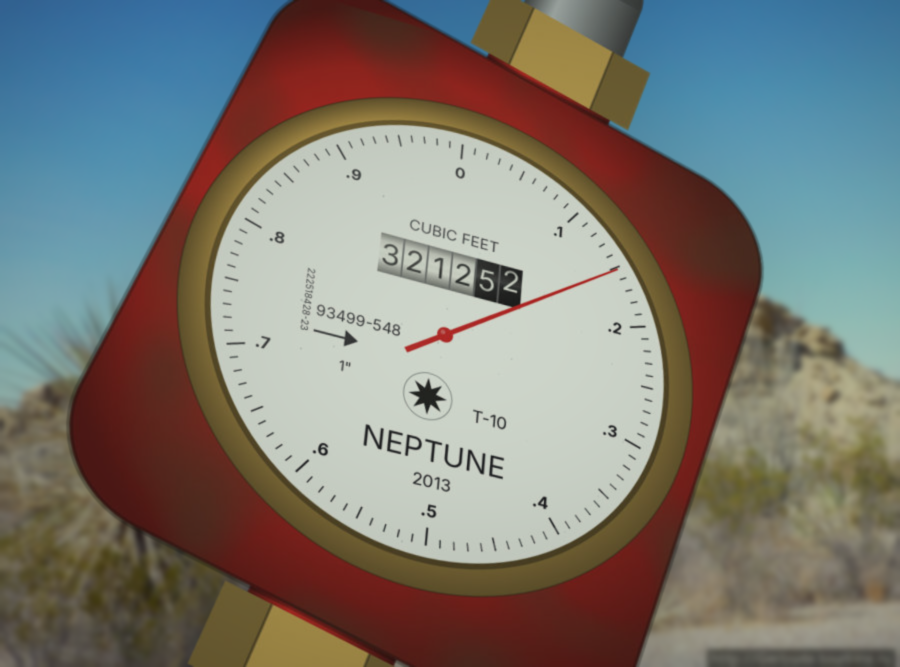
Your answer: ft³ 321252.15
